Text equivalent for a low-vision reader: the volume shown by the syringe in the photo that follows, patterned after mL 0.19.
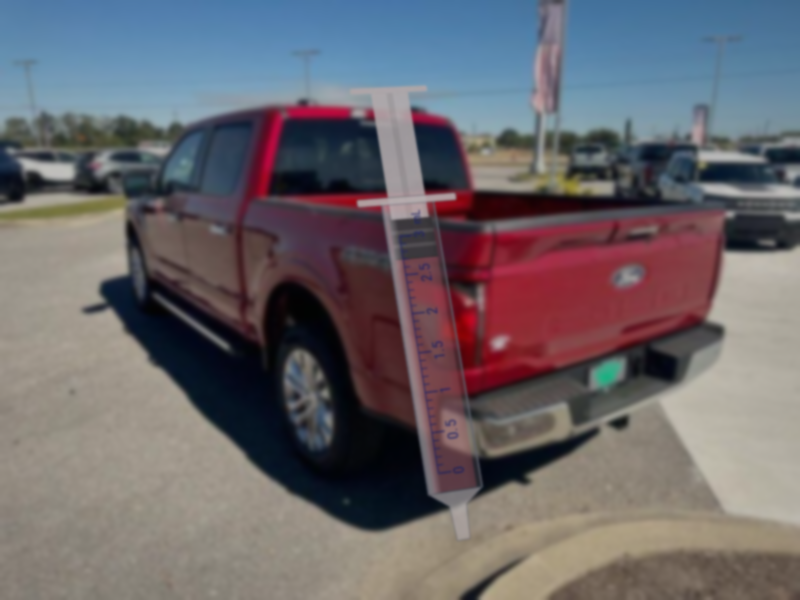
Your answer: mL 2.7
